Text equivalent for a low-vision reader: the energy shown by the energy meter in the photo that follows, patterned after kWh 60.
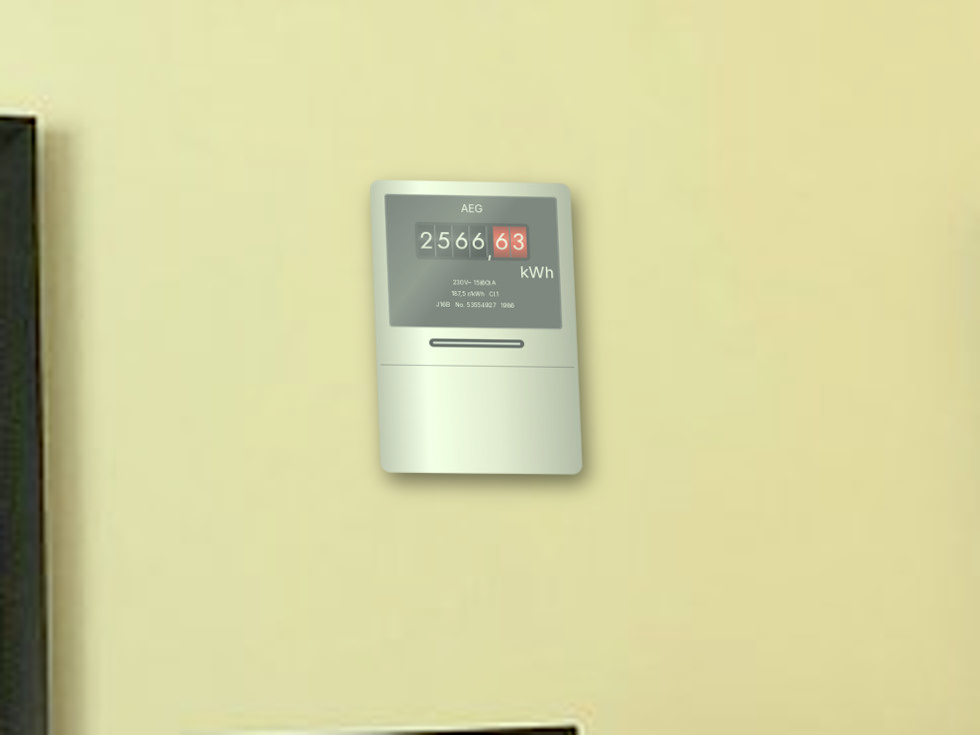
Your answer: kWh 2566.63
